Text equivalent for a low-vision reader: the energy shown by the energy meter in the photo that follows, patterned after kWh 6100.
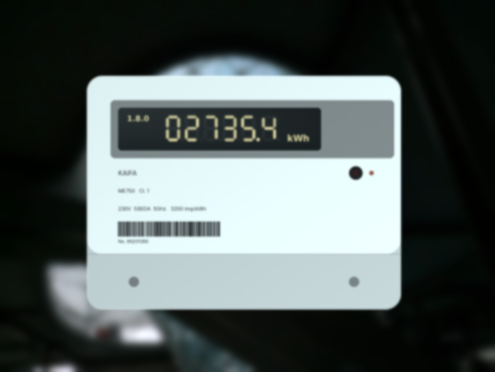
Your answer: kWh 2735.4
